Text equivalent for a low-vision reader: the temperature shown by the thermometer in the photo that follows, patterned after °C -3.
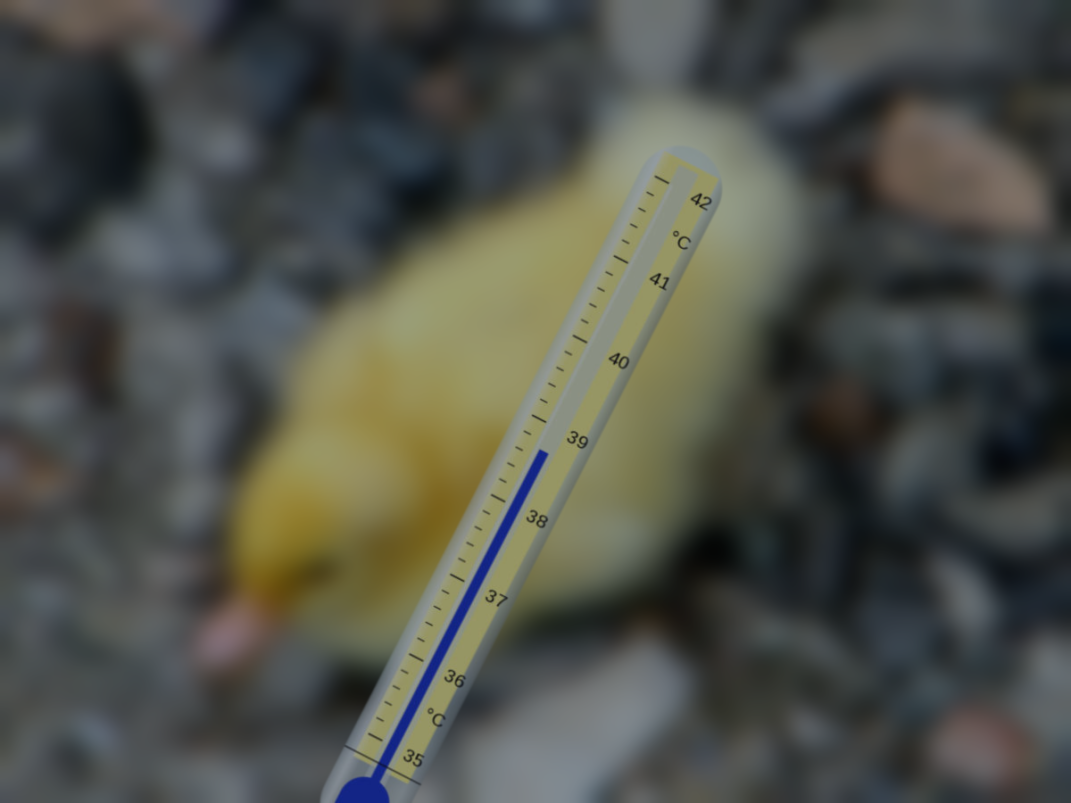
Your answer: °C 38.7
